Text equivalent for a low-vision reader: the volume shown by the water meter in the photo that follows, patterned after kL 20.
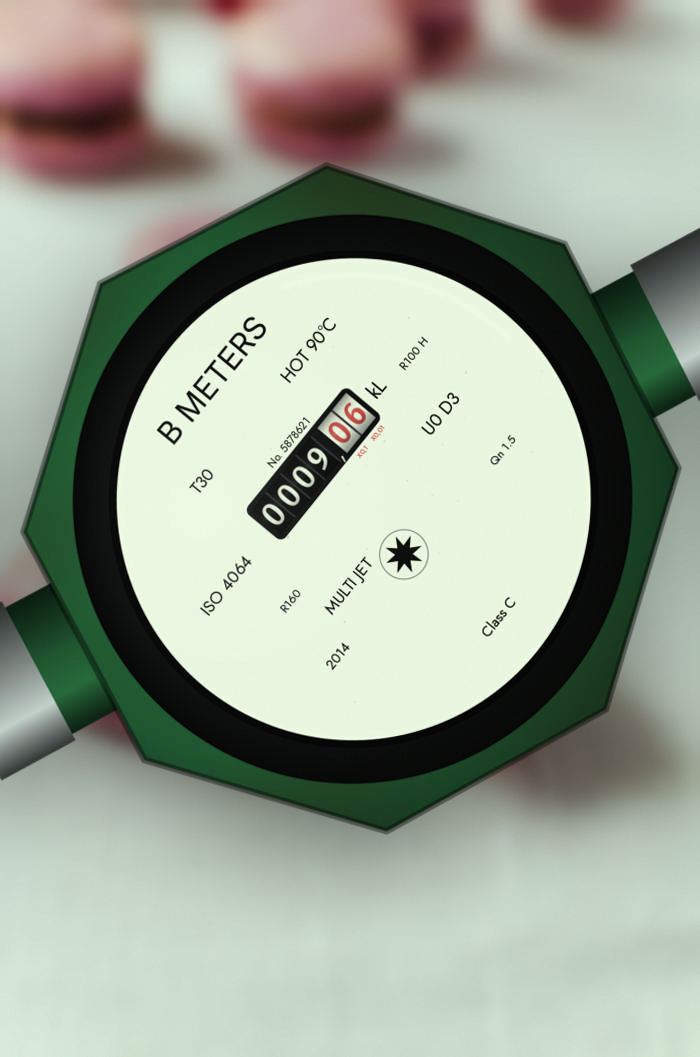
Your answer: kL 9.06
